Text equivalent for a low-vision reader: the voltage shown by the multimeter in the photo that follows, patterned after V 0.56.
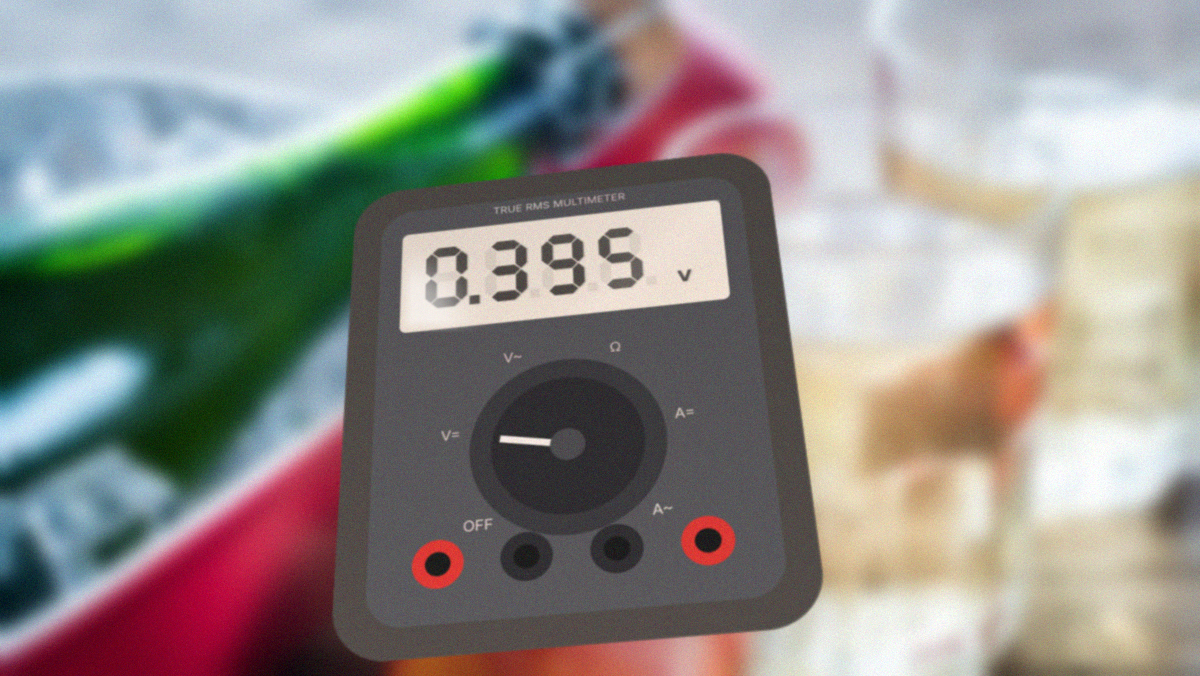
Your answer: V 0.395
